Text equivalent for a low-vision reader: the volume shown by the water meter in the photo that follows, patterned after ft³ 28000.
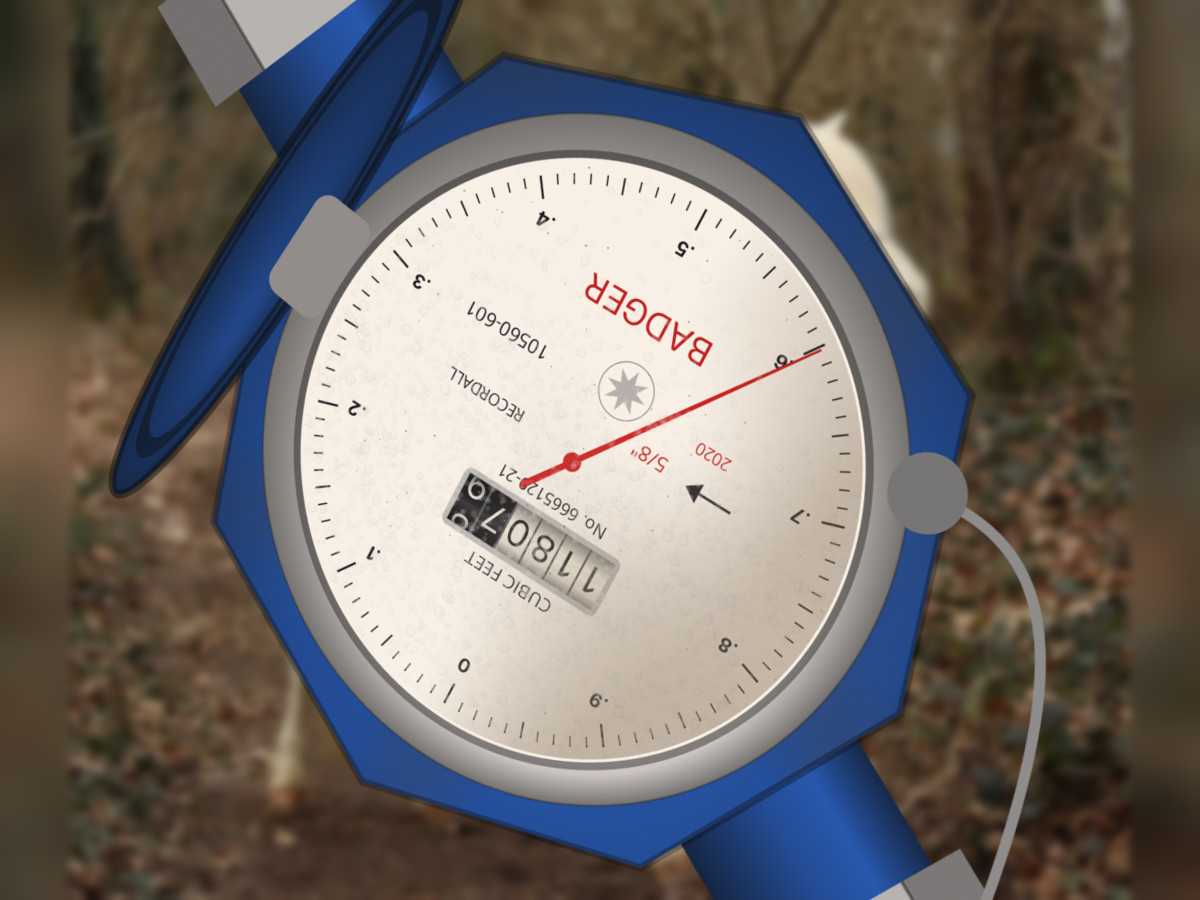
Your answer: ft³ 118078.60
